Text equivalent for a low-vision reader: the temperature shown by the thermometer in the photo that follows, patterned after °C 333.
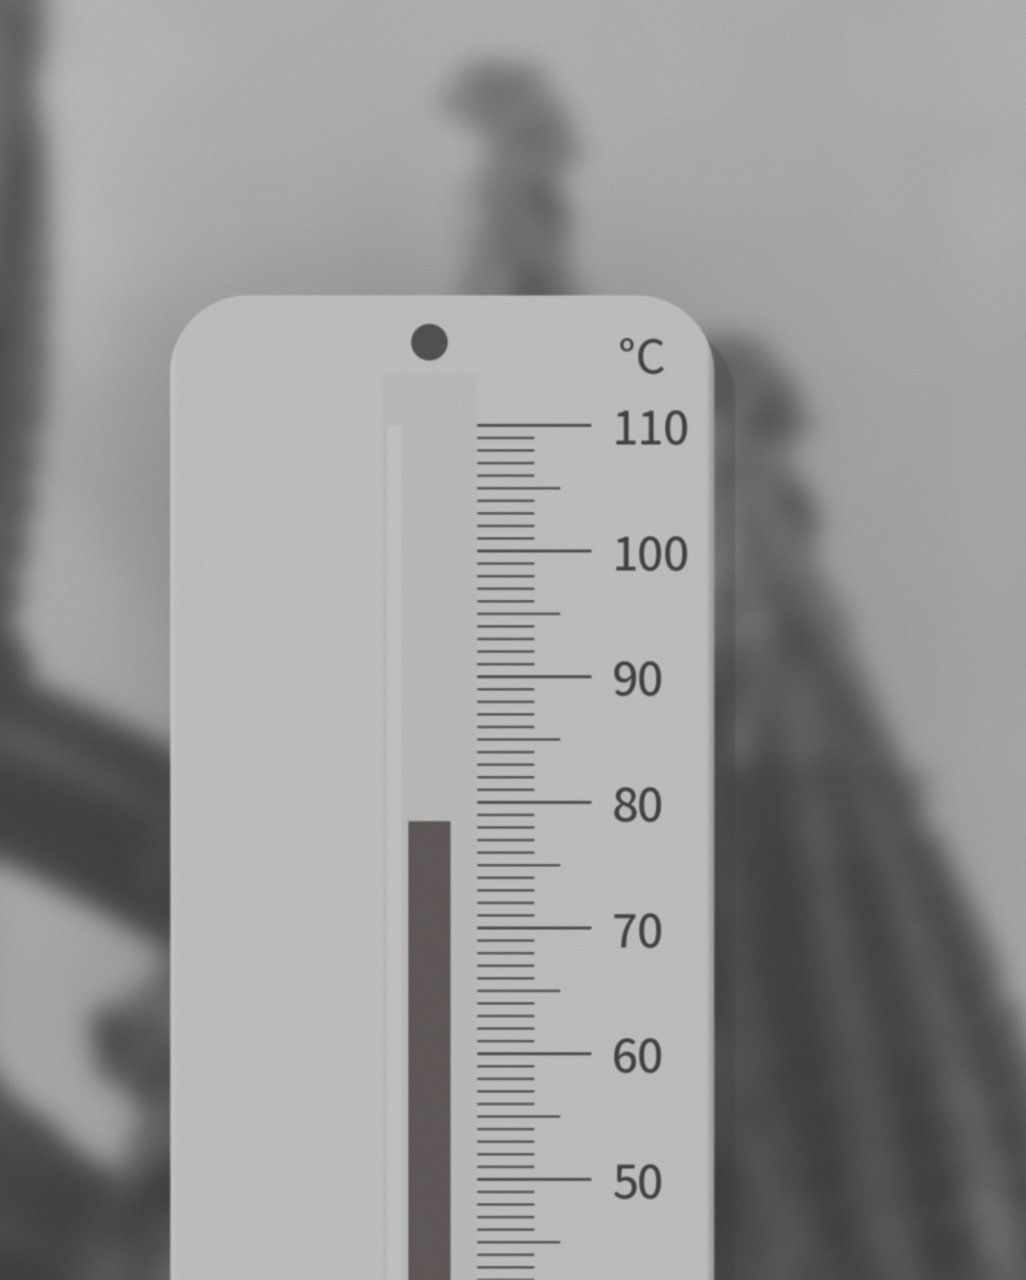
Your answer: °C 78.5
